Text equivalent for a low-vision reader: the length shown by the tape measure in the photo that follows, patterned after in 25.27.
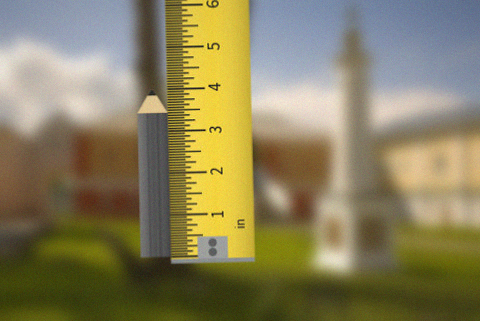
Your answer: in 4
